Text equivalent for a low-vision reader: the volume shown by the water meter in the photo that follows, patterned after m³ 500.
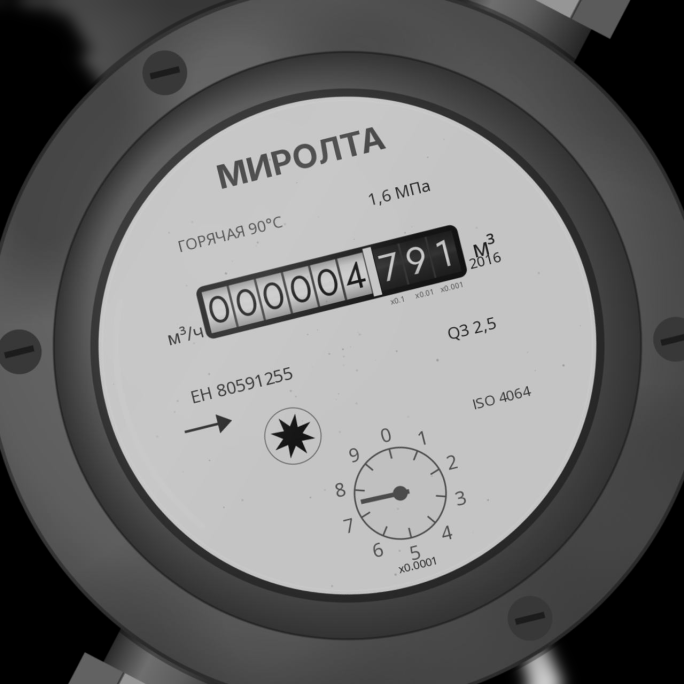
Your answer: m³ 4.7917
